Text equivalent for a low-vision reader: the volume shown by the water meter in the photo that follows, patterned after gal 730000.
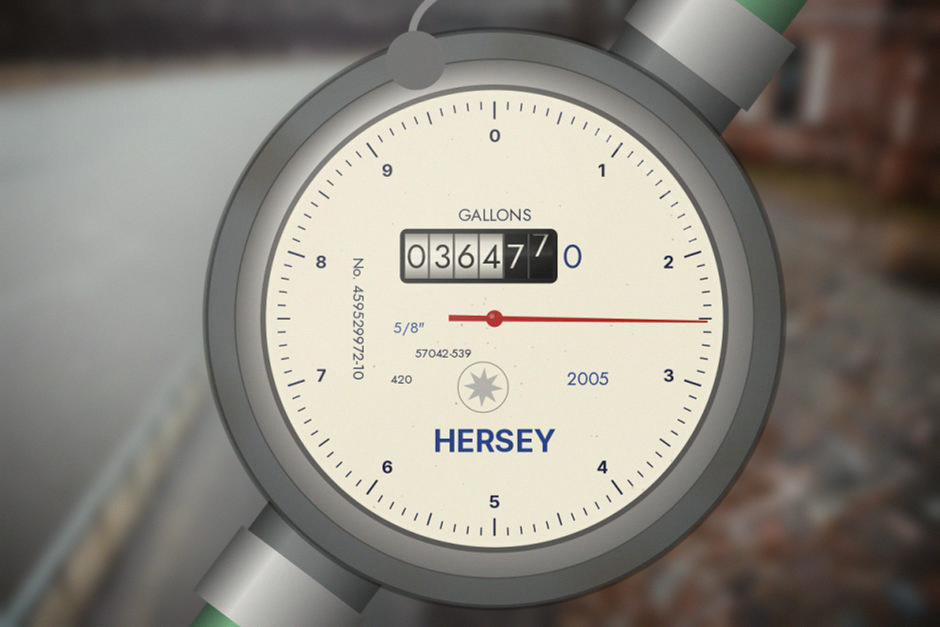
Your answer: gal 364772.5
